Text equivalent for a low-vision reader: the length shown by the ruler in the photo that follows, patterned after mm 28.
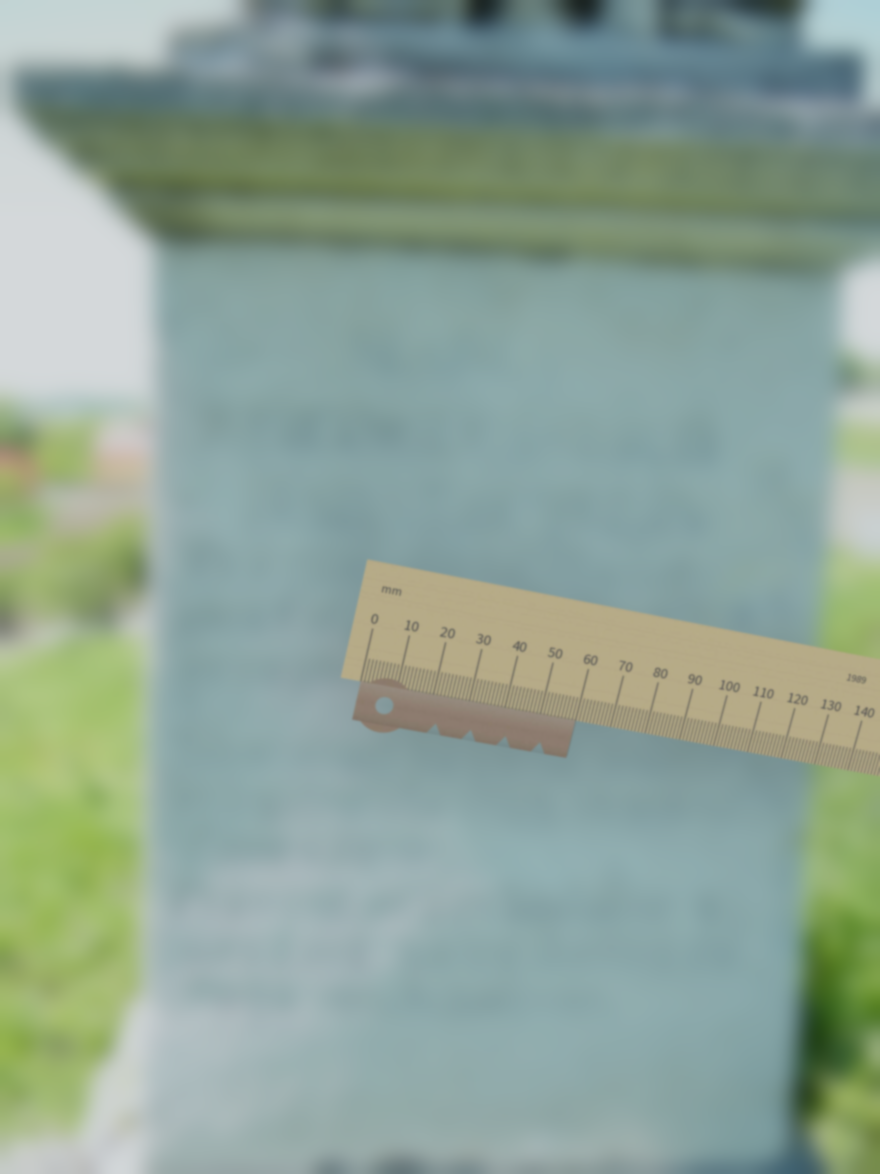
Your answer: mm 60
